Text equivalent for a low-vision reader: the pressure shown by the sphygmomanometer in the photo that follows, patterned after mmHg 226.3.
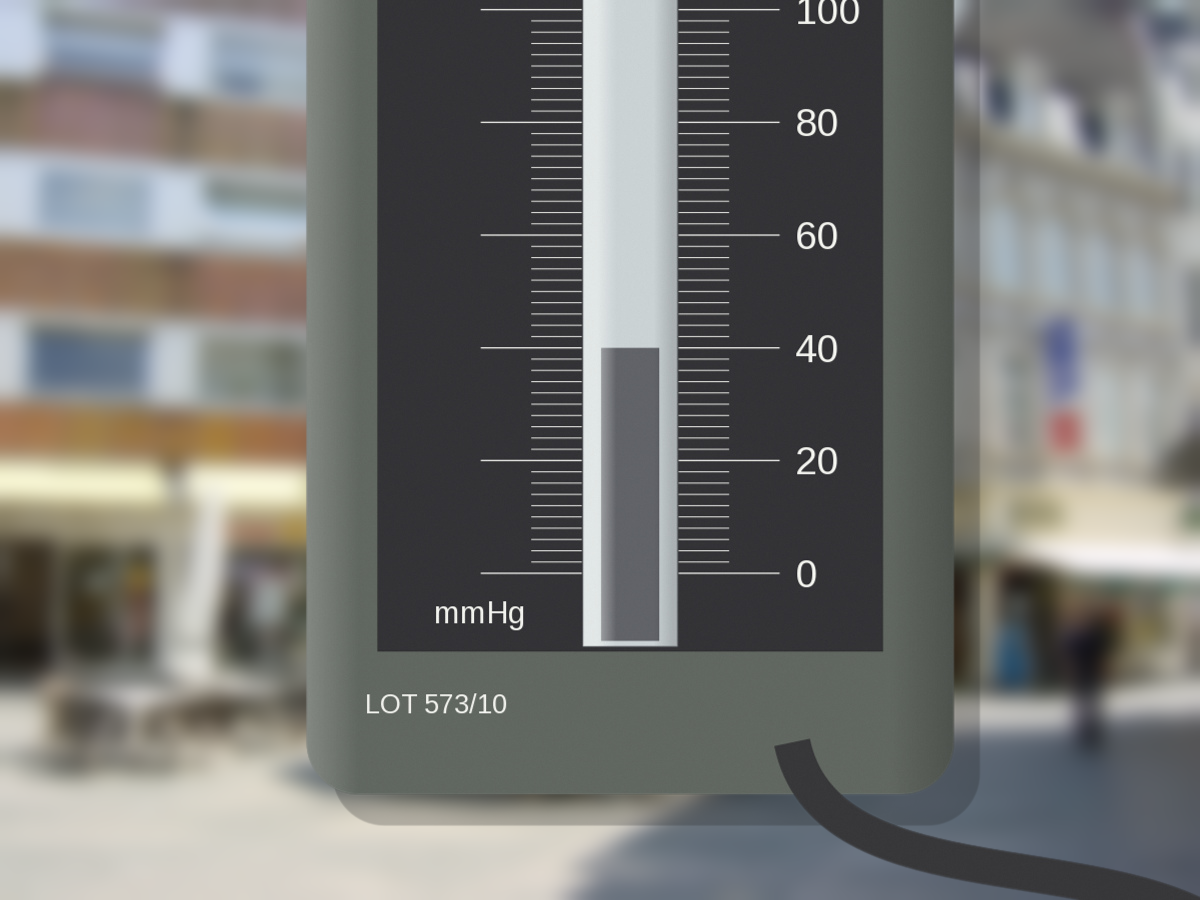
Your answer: mmHg 40
